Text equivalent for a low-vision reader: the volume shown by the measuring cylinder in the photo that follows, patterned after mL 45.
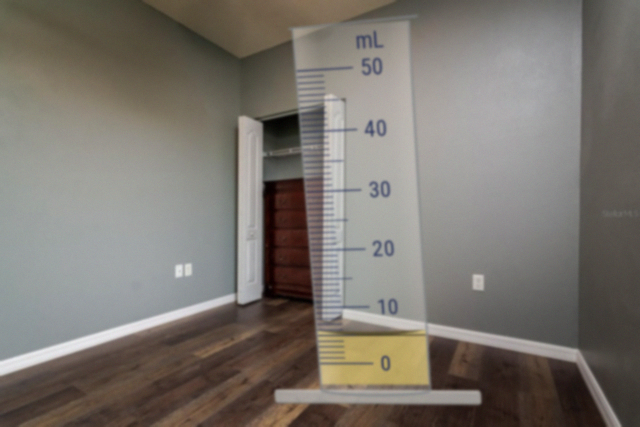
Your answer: mL 5
